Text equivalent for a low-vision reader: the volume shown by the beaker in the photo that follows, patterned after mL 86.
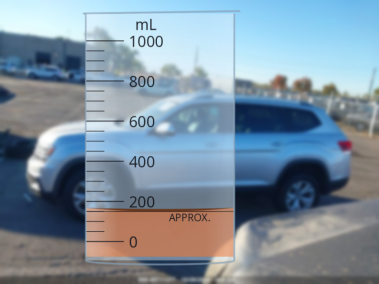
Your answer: mL 150
